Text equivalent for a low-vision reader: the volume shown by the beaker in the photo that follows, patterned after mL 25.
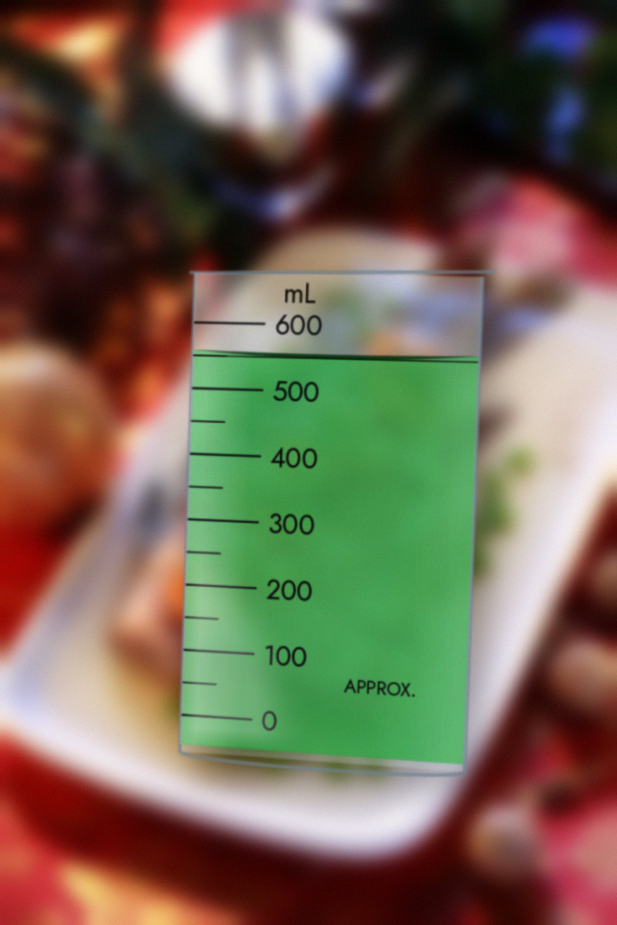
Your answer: mL 550
